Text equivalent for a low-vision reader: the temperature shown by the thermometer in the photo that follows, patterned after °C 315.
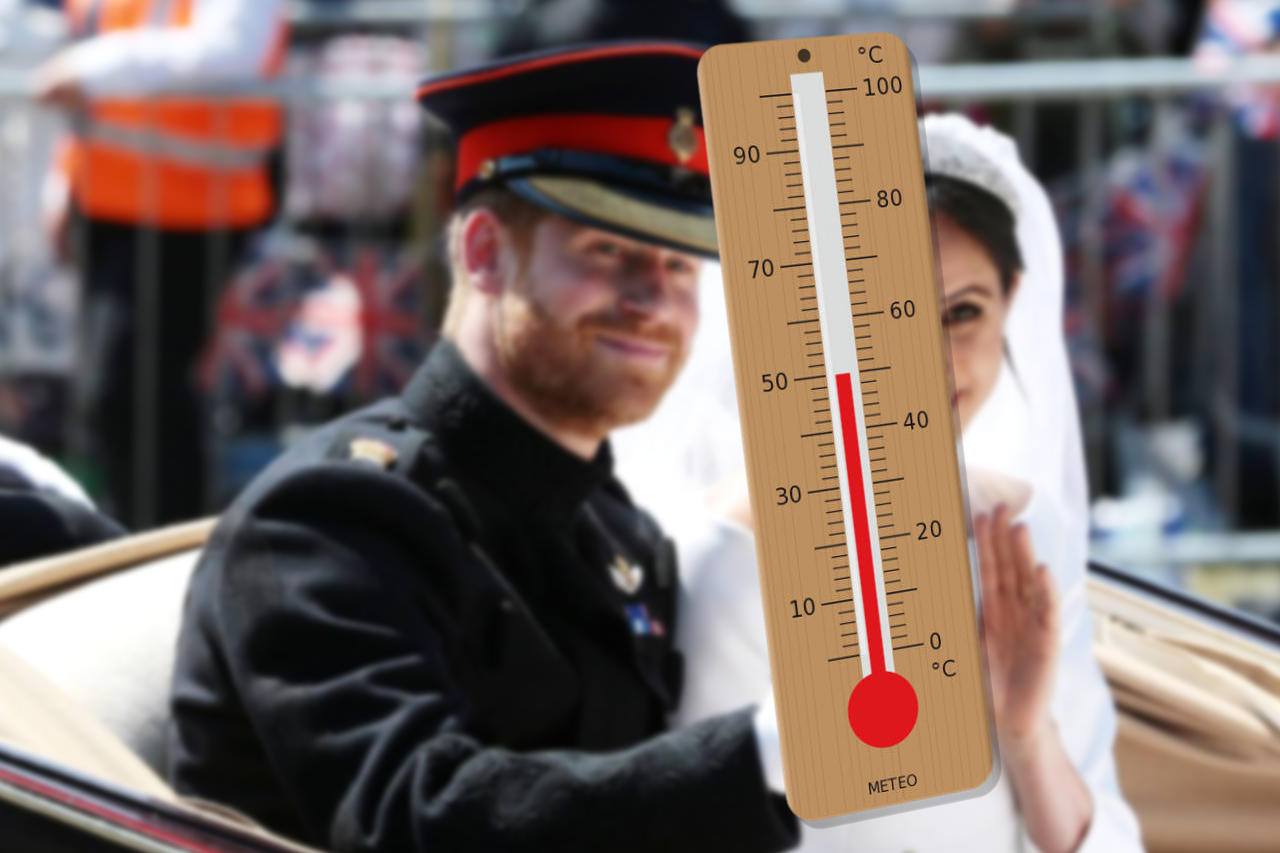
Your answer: °C 50
